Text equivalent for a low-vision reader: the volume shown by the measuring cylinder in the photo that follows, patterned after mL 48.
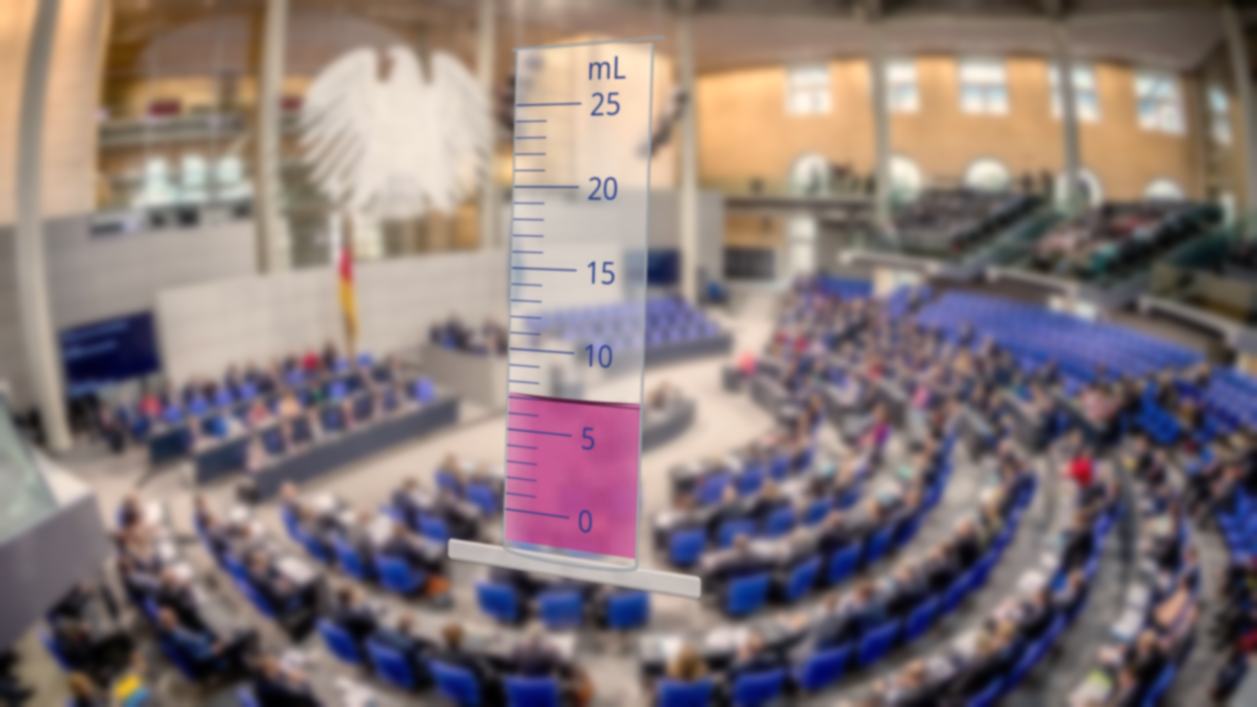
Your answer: mL 7
